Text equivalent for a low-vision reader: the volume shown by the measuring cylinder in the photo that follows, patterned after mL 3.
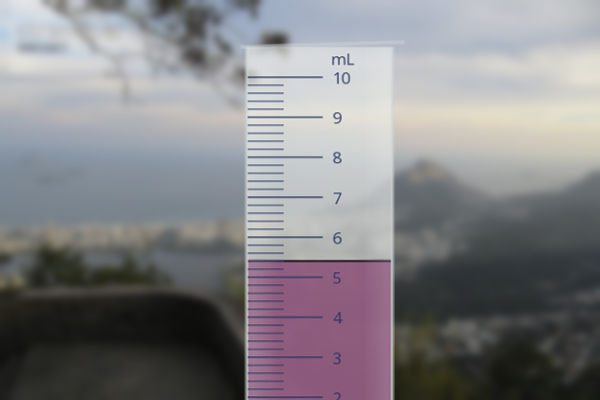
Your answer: mL 5.4
